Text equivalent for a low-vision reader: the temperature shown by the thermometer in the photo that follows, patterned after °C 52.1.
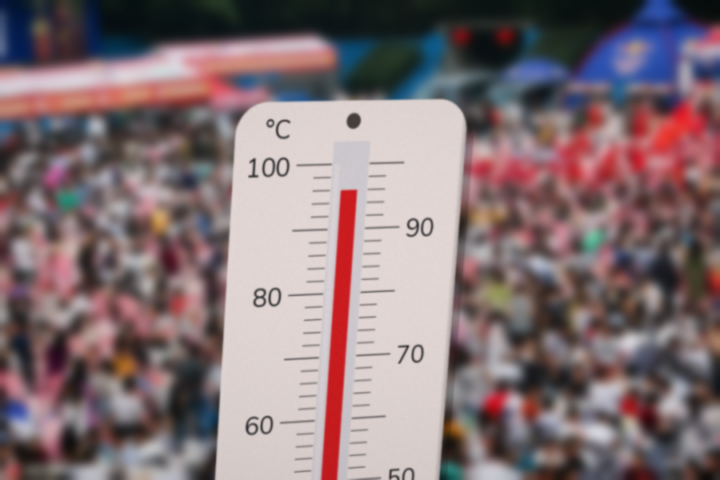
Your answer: °C 96
